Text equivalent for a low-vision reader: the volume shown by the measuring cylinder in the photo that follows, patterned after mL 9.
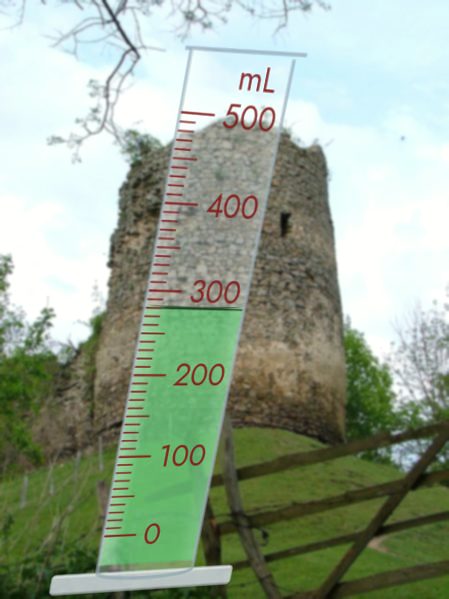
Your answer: mL 280
